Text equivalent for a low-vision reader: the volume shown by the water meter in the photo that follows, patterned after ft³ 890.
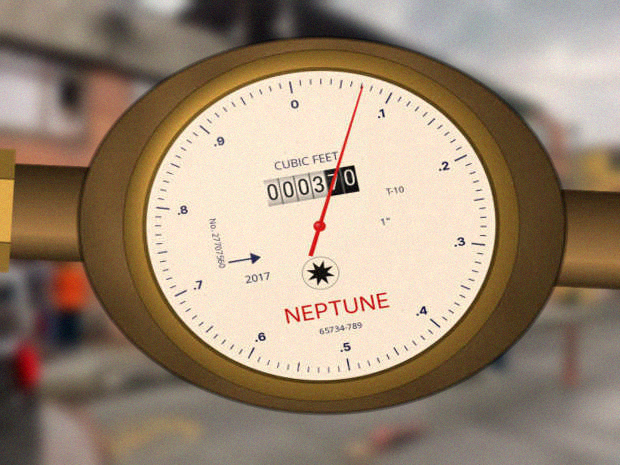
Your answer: ft³ 370.07
